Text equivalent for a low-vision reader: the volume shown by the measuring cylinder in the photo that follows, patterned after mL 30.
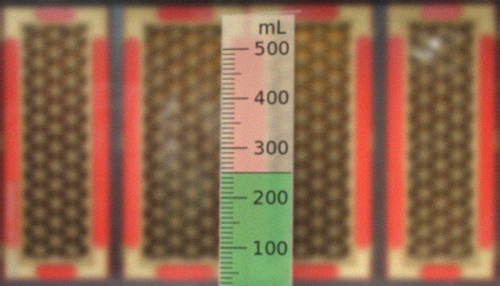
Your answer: mL 250
